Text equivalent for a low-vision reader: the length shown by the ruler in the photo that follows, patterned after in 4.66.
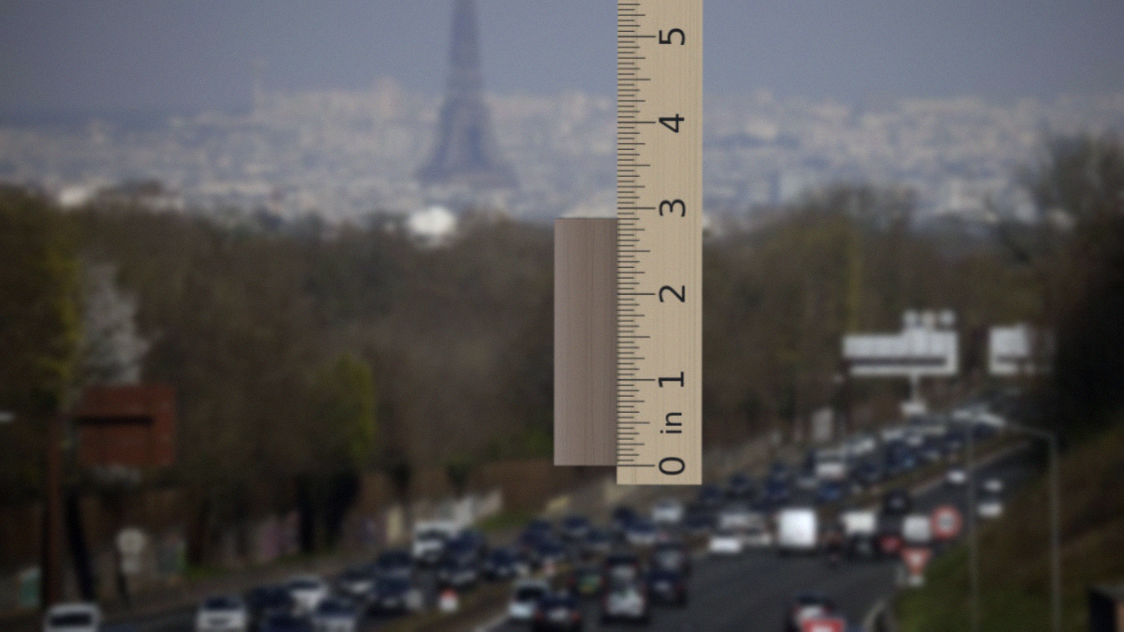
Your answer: in 2.875
